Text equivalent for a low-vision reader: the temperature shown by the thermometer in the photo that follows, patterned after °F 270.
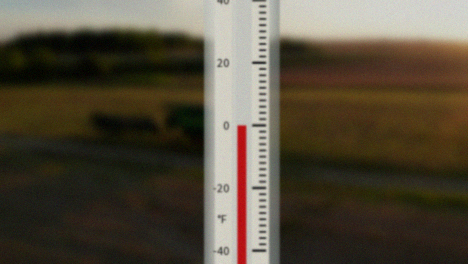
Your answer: °F 0
